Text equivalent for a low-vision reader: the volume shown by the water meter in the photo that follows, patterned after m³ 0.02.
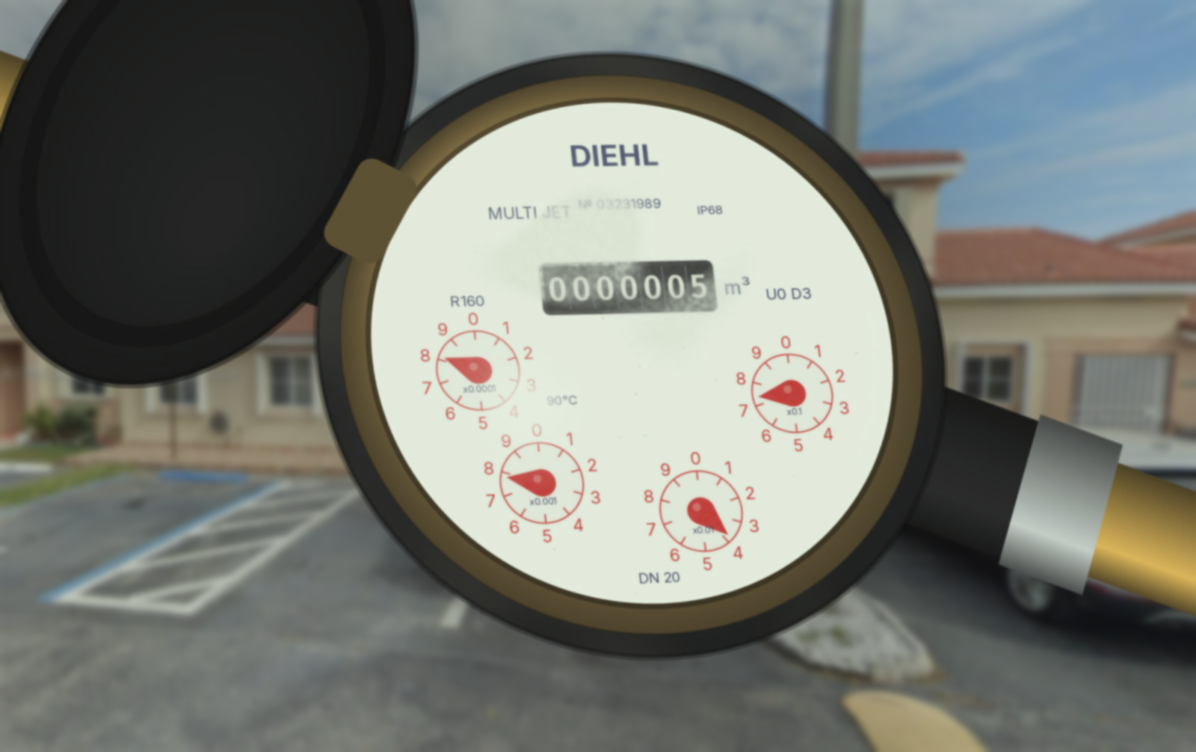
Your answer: m³ 5.7378
